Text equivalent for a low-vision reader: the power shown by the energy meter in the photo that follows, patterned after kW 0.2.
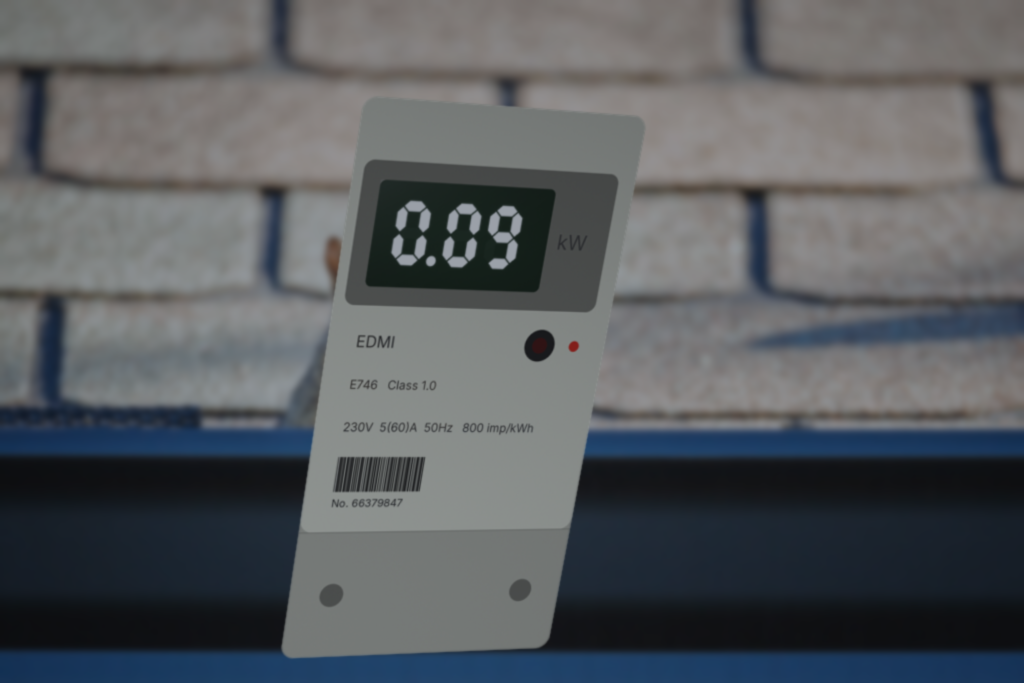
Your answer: kW 0.09
